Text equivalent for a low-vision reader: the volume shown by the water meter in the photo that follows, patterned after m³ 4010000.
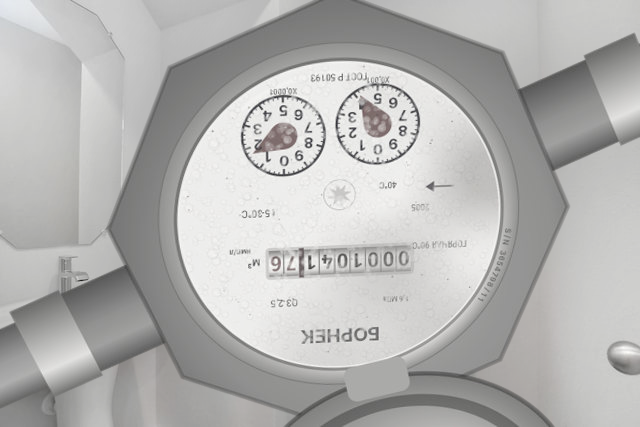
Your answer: m³ 1041.7641
